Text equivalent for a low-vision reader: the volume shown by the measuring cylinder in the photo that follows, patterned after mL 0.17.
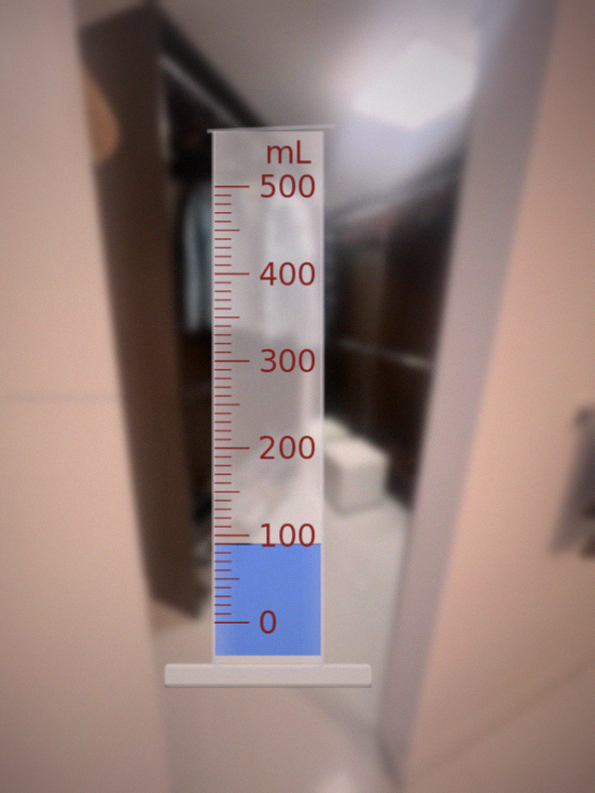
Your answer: mL 90
